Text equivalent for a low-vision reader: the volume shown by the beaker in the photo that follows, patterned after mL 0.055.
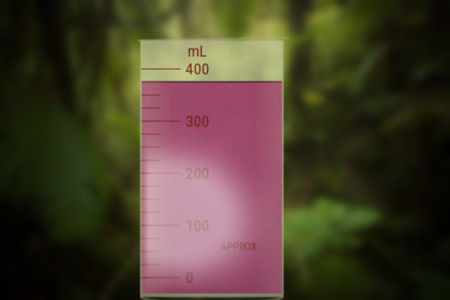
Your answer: mL 375
